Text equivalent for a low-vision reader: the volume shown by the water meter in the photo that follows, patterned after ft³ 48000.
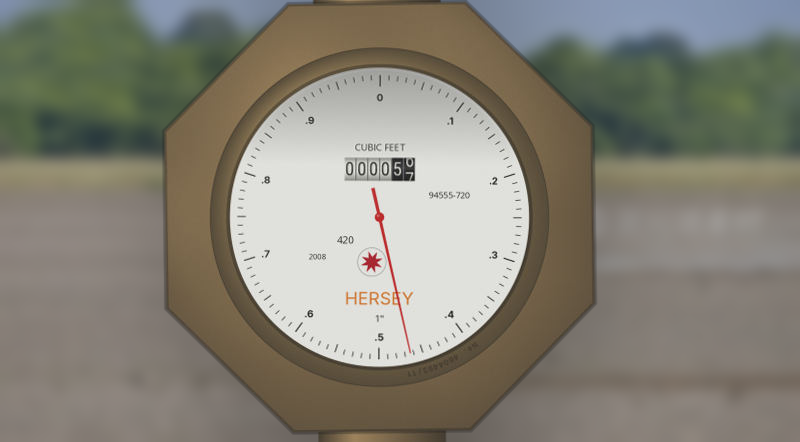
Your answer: ft³ 56.46
